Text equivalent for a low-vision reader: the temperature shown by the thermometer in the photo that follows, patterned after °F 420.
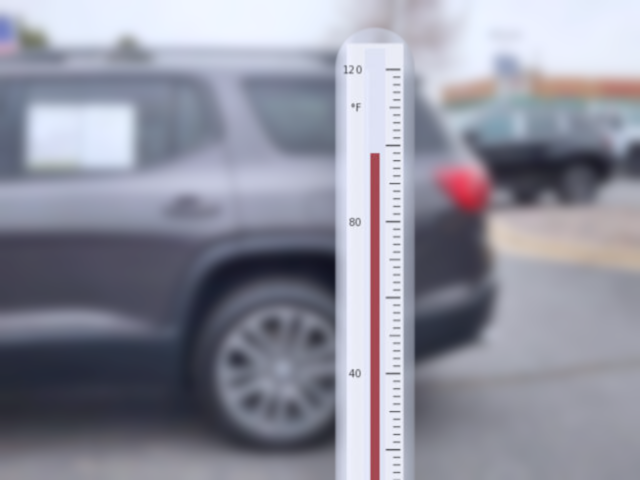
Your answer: °F 98
